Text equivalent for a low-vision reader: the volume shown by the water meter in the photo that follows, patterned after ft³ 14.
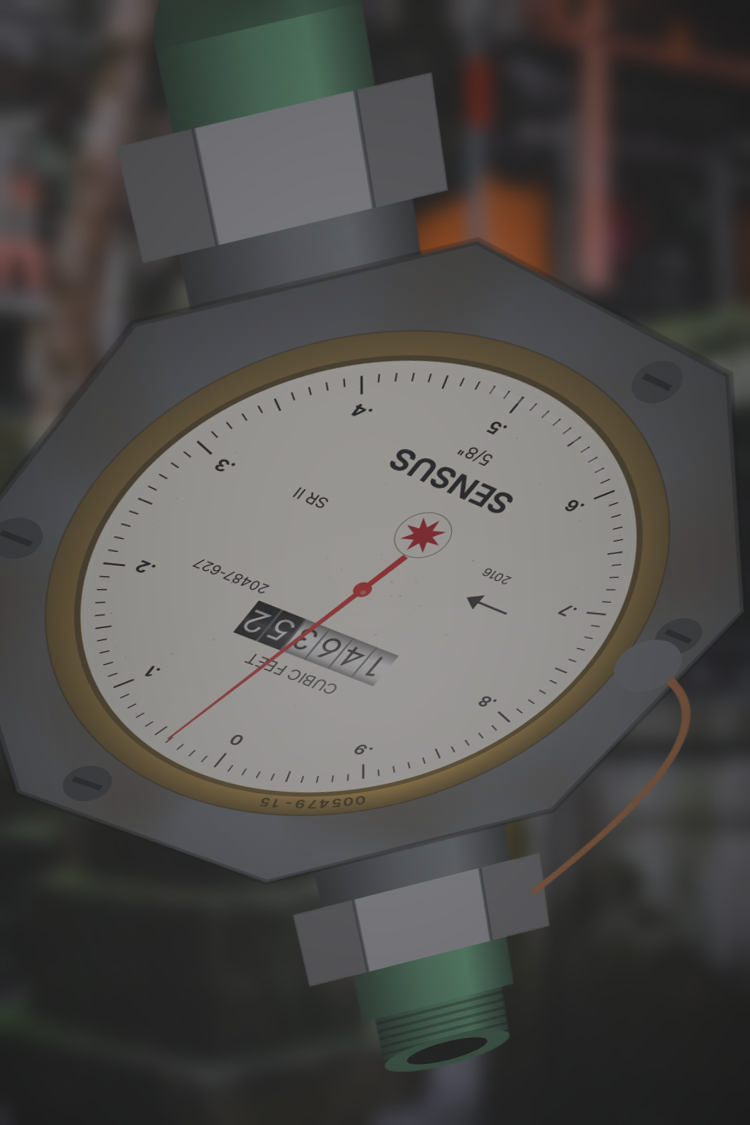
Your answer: ft³ 146352.04
